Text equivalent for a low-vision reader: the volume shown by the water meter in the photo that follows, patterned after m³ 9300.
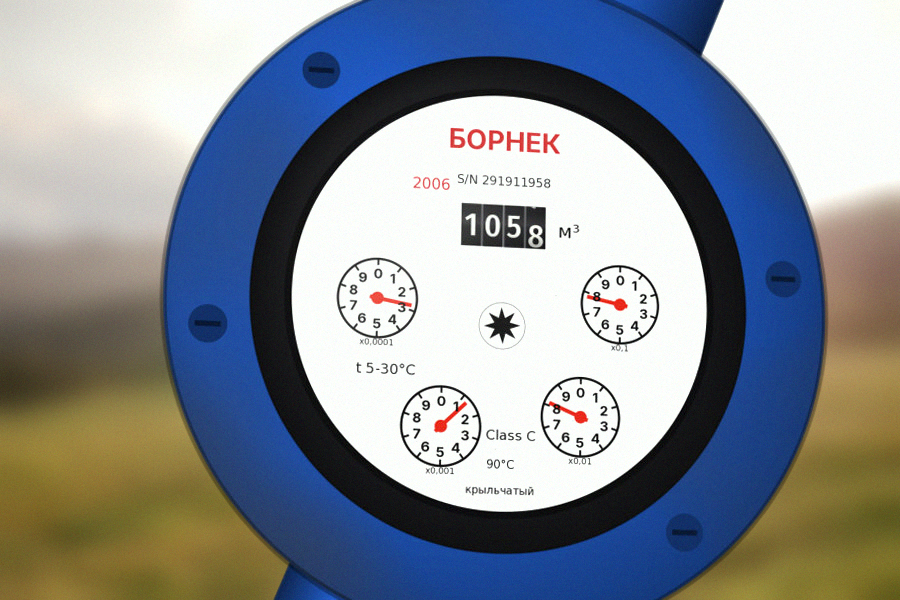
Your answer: m³ 1057.7812
